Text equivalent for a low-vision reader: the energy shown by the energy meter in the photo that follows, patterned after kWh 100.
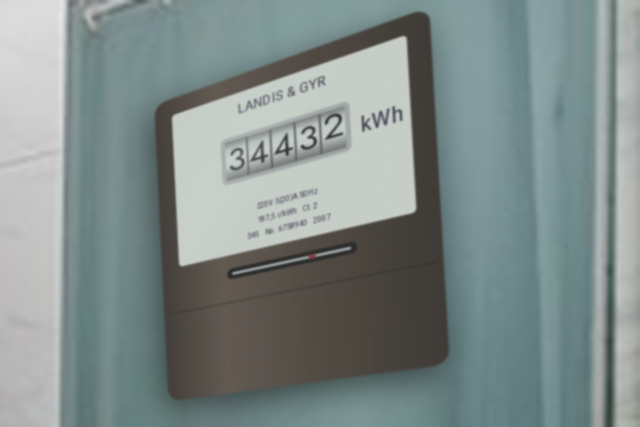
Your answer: kWh 34432
